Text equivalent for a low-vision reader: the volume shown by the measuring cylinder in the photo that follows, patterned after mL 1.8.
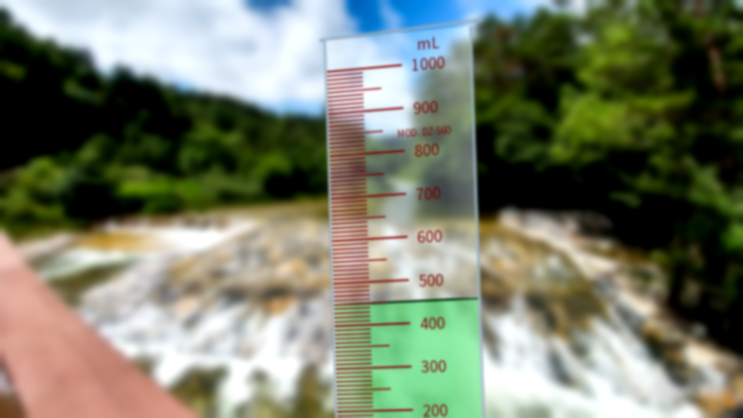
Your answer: mL 450
